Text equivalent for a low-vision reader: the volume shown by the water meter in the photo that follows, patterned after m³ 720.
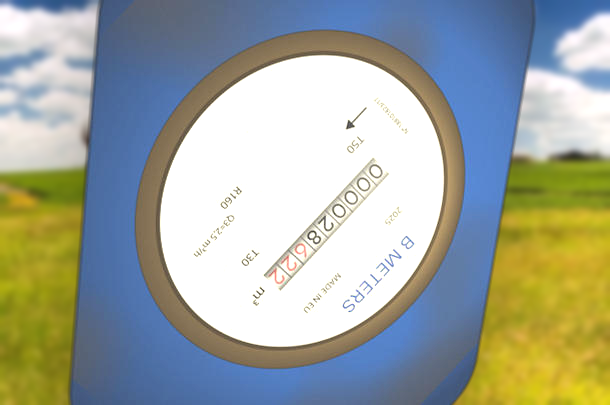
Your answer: m³ 28.622
